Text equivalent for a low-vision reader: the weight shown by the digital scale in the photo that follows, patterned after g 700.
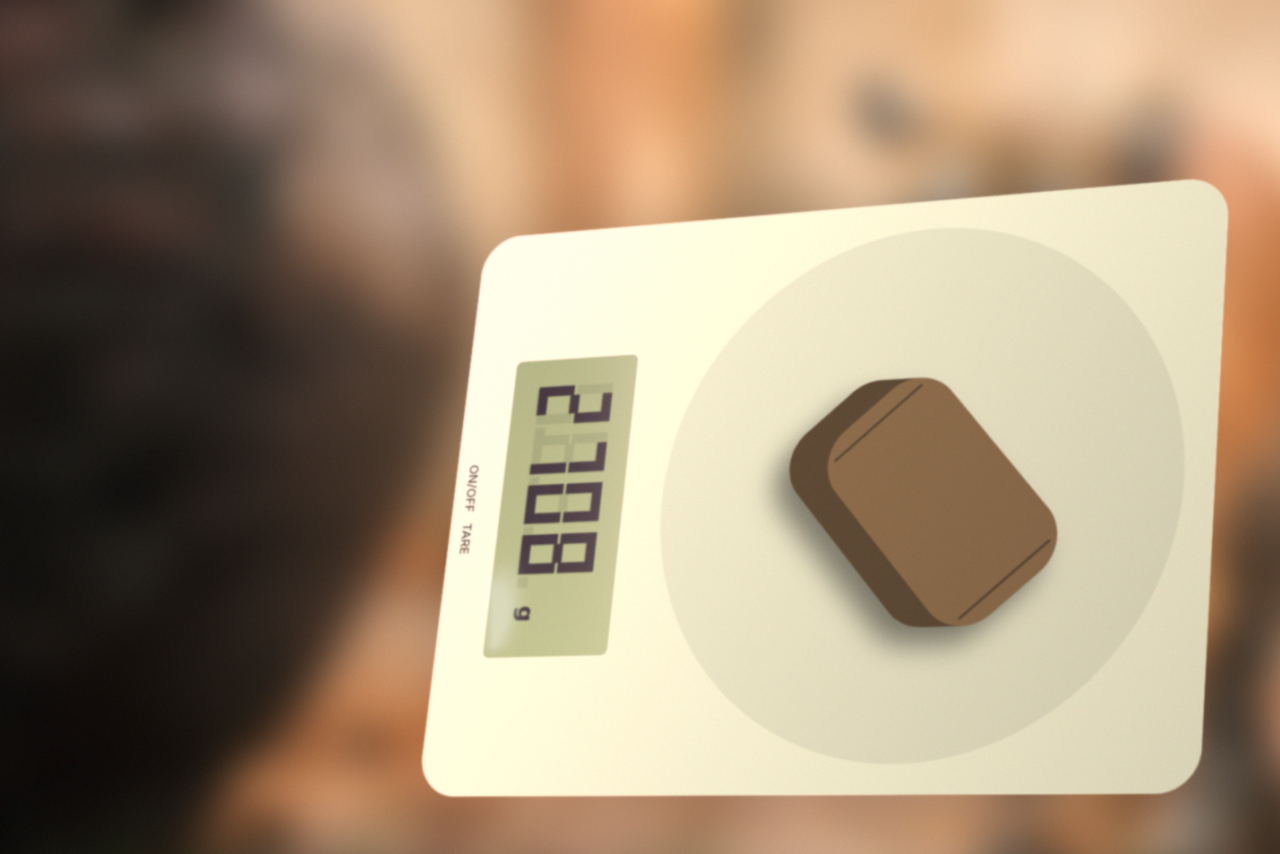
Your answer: g 2708
